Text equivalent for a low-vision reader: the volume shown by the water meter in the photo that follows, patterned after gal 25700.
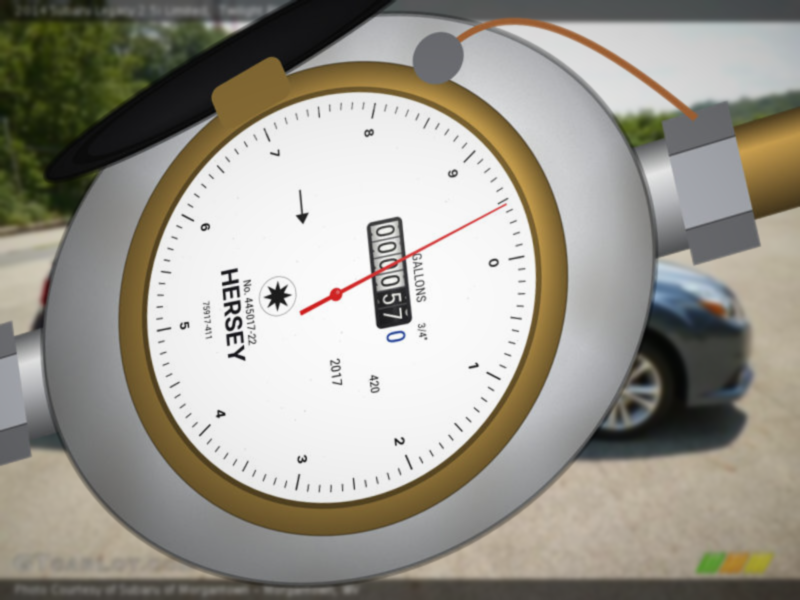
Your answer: gal 569.5
